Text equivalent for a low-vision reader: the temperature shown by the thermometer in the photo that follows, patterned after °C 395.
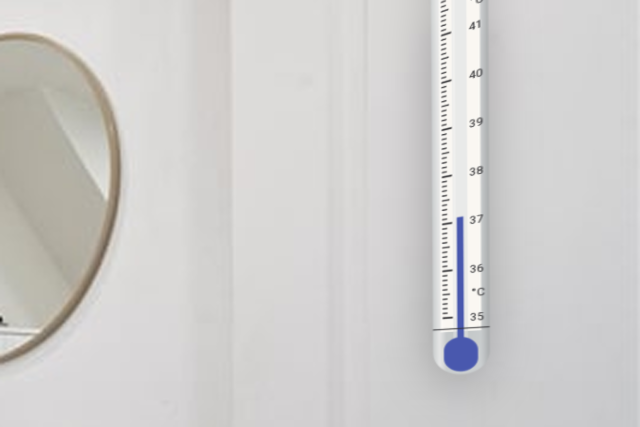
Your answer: °C 37.1
